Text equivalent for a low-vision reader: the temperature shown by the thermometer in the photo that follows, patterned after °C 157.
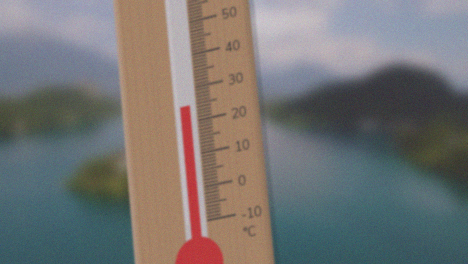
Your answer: °C 25
